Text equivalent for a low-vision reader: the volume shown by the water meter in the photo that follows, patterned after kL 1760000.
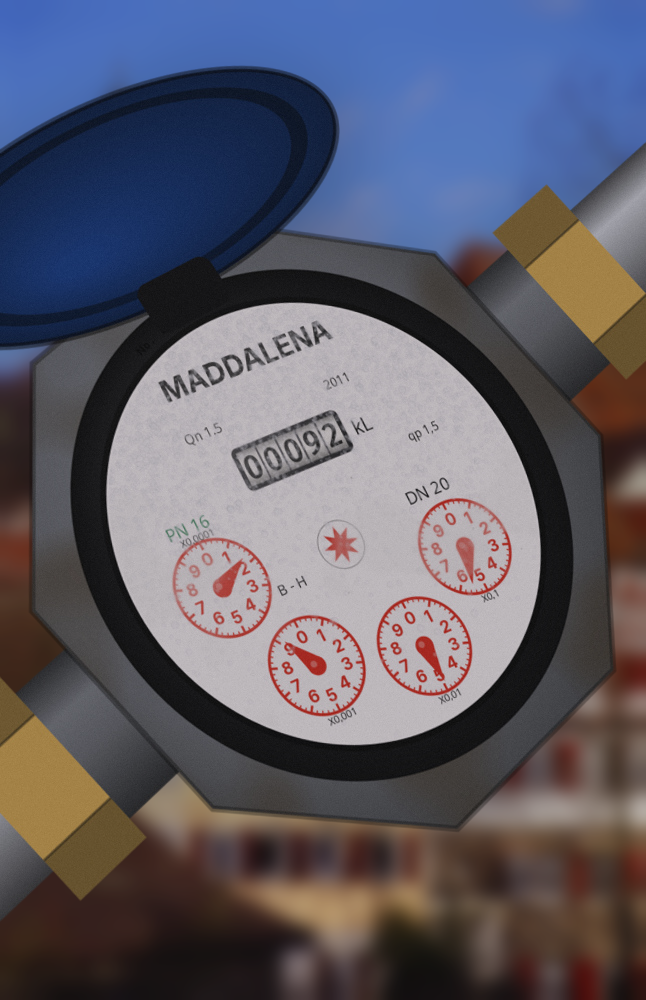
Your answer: kL 92.5491
